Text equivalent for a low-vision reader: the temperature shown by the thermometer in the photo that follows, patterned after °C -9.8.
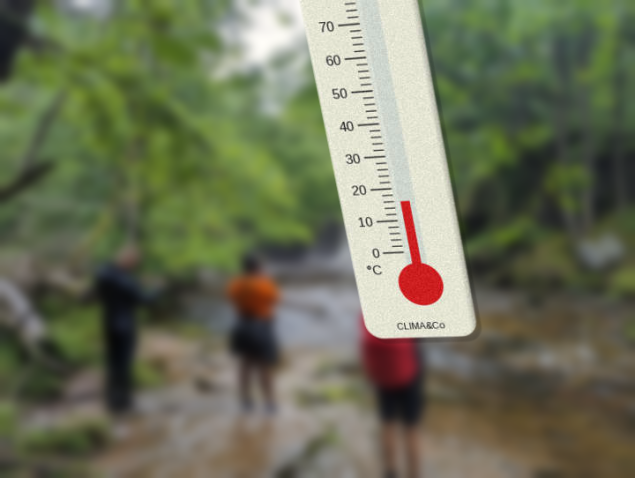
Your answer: °C 16
